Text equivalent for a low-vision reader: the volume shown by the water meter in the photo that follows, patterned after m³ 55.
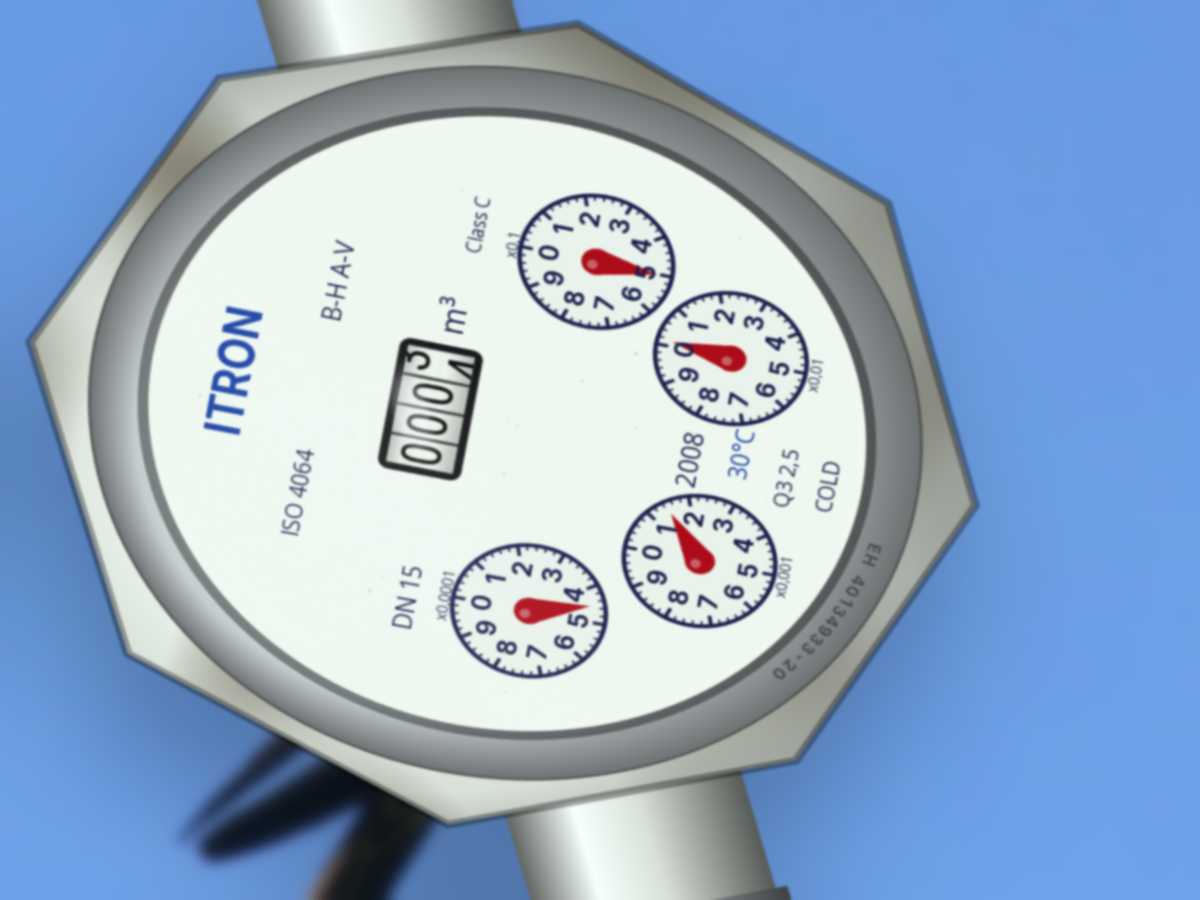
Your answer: m³ 3.5014
